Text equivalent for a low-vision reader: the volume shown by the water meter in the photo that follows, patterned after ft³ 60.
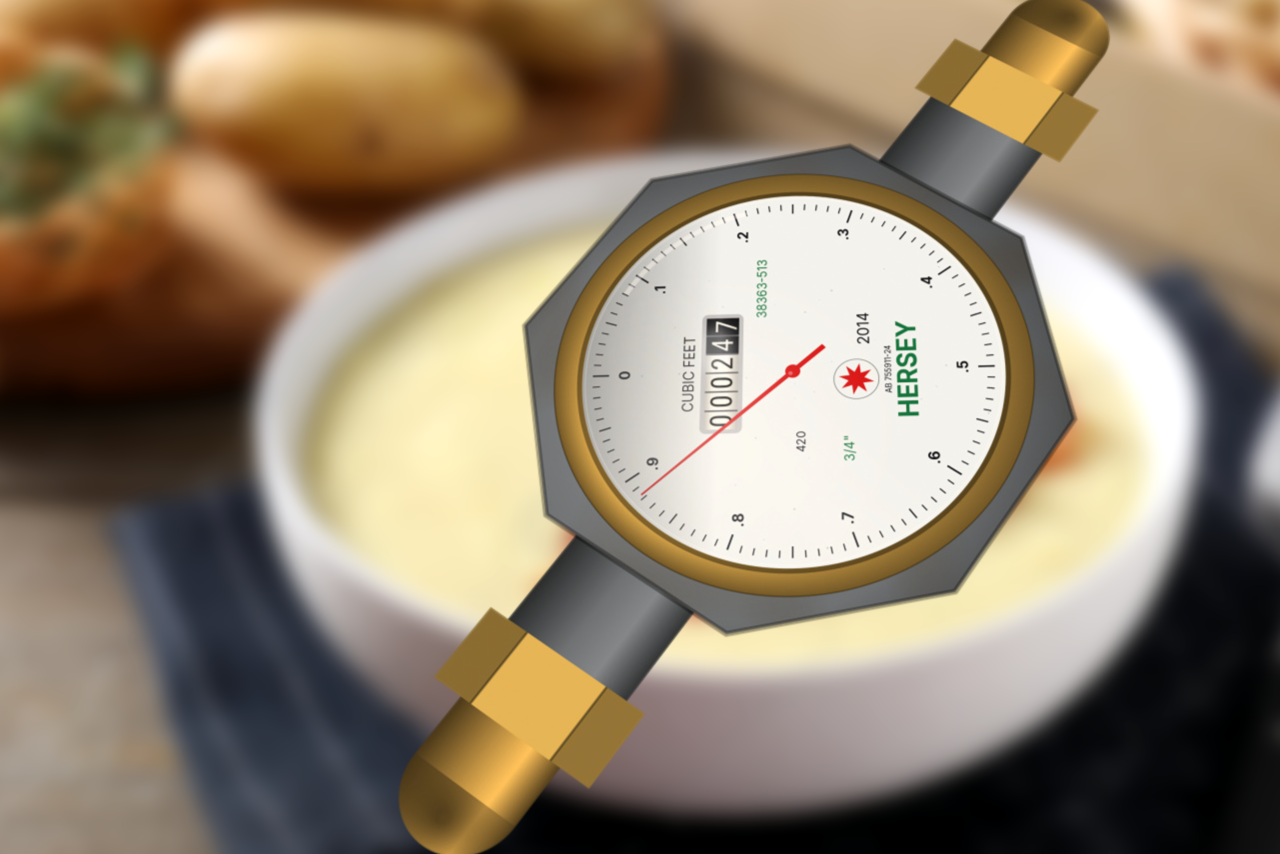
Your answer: ft³ 246.88
